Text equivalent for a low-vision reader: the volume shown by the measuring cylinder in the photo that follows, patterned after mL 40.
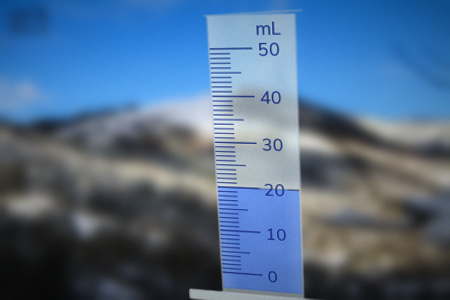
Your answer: mL 20
